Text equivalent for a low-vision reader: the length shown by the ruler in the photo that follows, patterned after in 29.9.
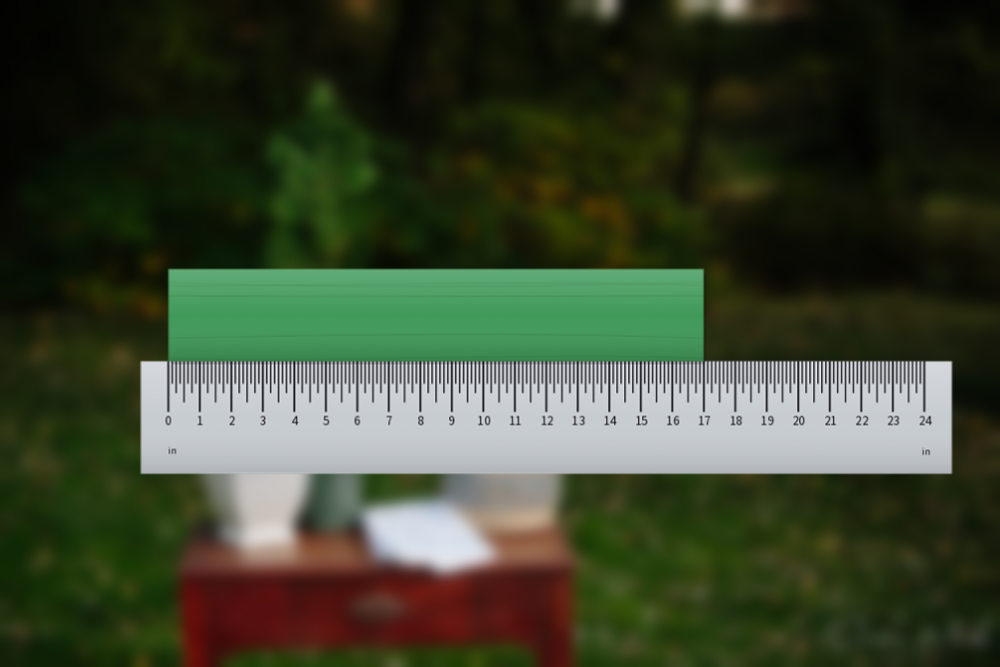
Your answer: in 17
